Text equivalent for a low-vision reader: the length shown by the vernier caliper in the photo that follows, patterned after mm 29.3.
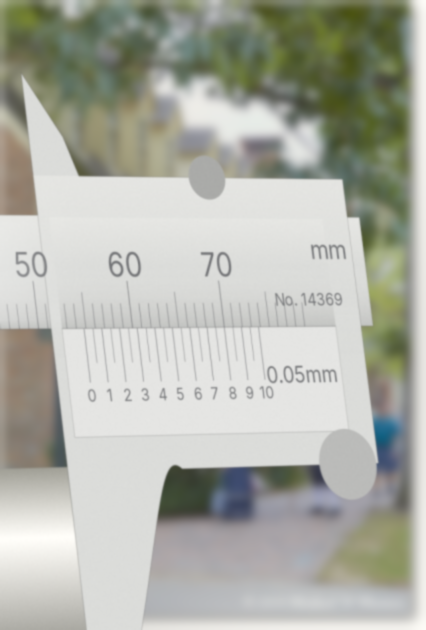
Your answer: mm 54.8
